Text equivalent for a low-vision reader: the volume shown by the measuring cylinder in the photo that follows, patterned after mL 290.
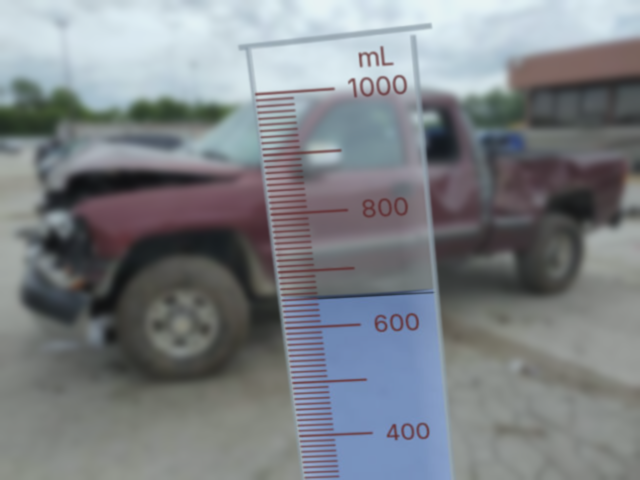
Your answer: mL 650
